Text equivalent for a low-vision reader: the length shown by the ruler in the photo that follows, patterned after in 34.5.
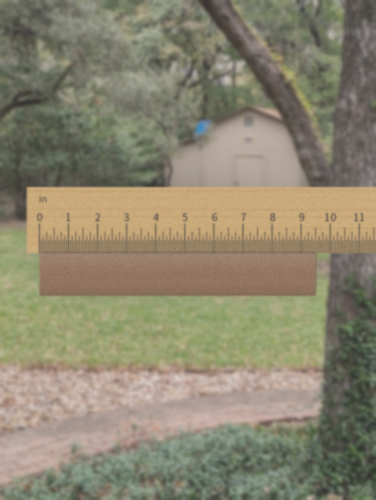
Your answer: in 9.5
